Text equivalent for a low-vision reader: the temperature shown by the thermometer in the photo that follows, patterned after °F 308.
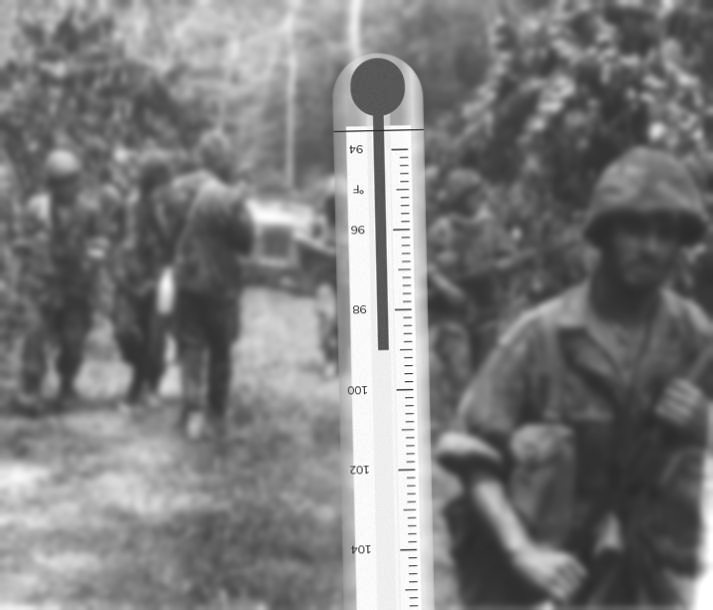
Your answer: °F 99
